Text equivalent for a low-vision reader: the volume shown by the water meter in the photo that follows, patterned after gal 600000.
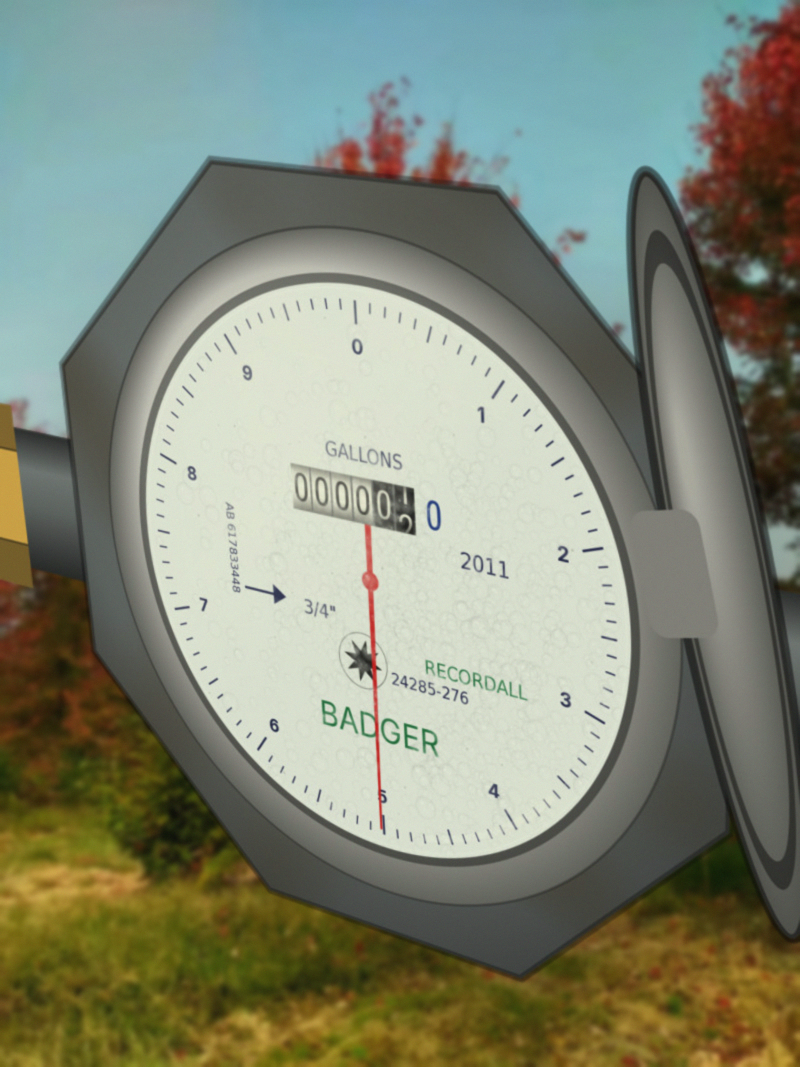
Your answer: gal 15.0
